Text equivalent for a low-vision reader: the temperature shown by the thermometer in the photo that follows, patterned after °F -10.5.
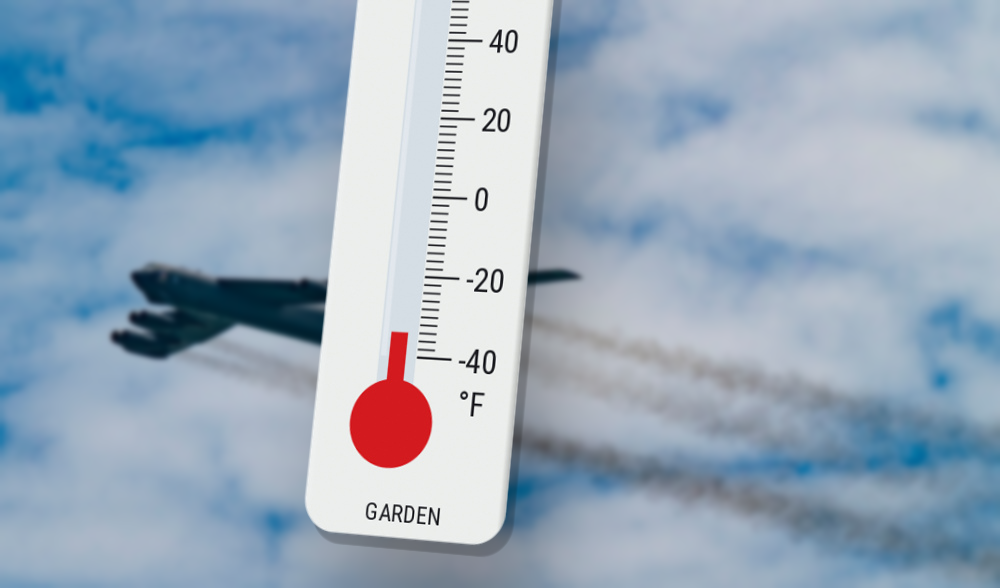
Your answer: °F -34
